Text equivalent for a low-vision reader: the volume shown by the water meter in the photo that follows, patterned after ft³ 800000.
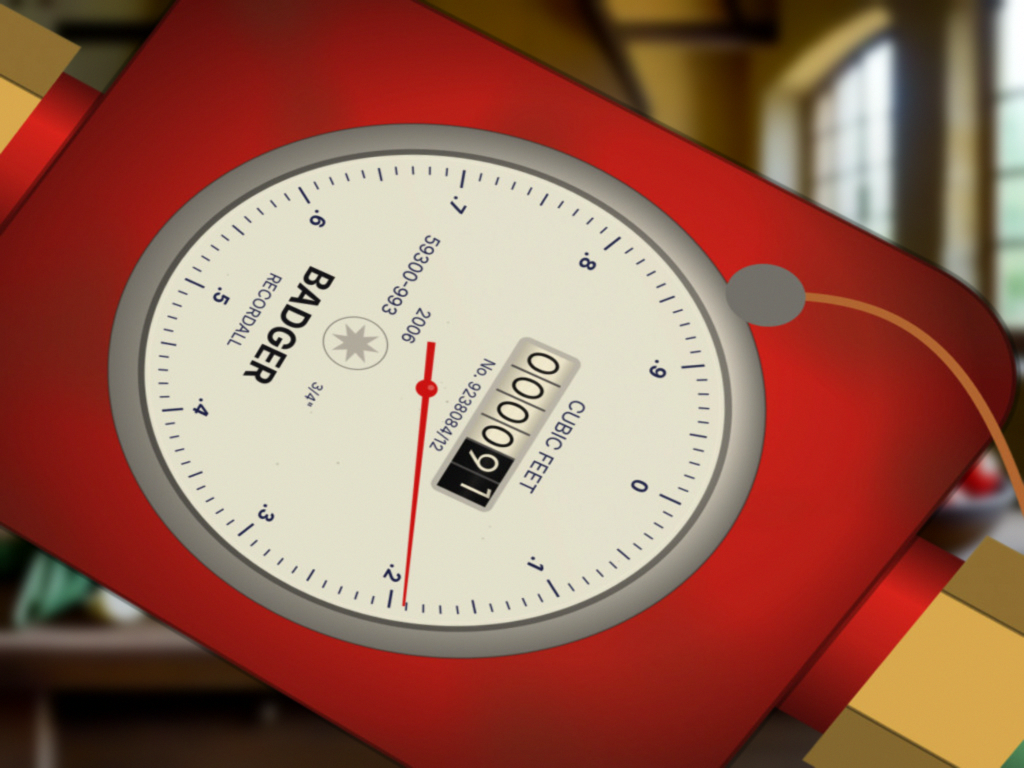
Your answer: ft³ 91.19
